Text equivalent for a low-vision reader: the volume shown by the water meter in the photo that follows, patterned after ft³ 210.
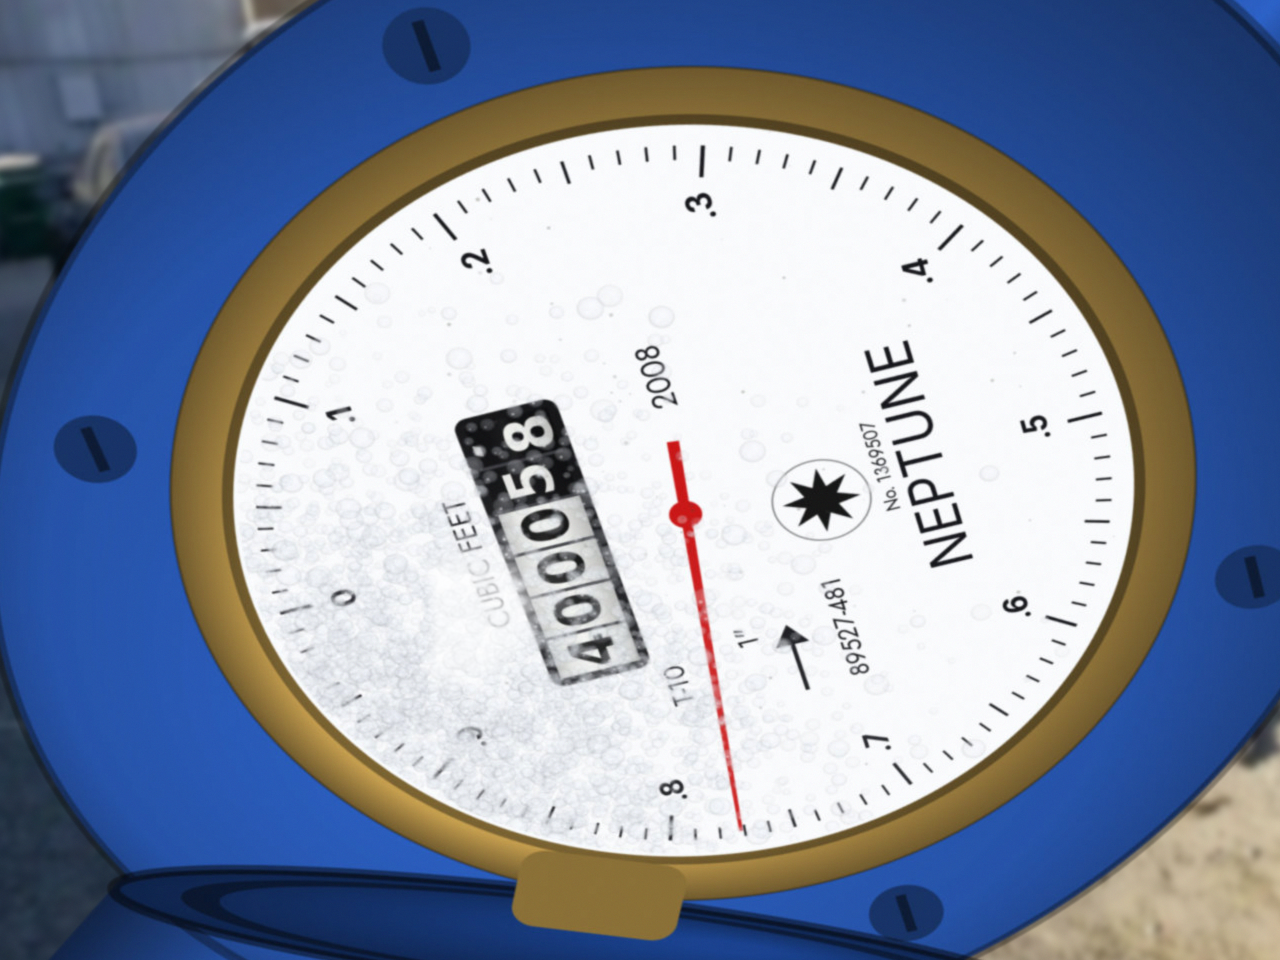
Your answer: ft³ 400057.77
